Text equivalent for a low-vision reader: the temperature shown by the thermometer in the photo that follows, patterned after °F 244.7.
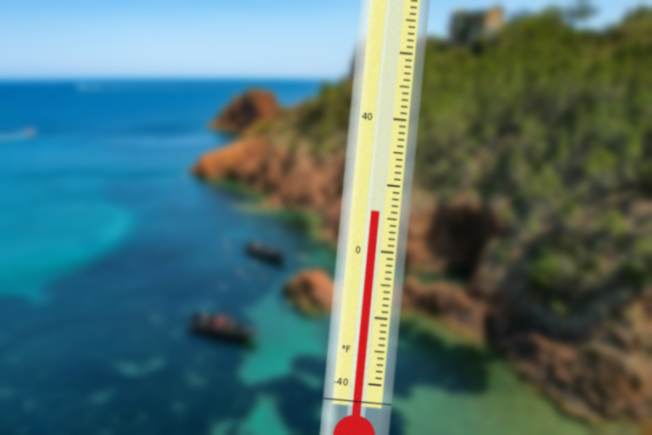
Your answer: °F 12
